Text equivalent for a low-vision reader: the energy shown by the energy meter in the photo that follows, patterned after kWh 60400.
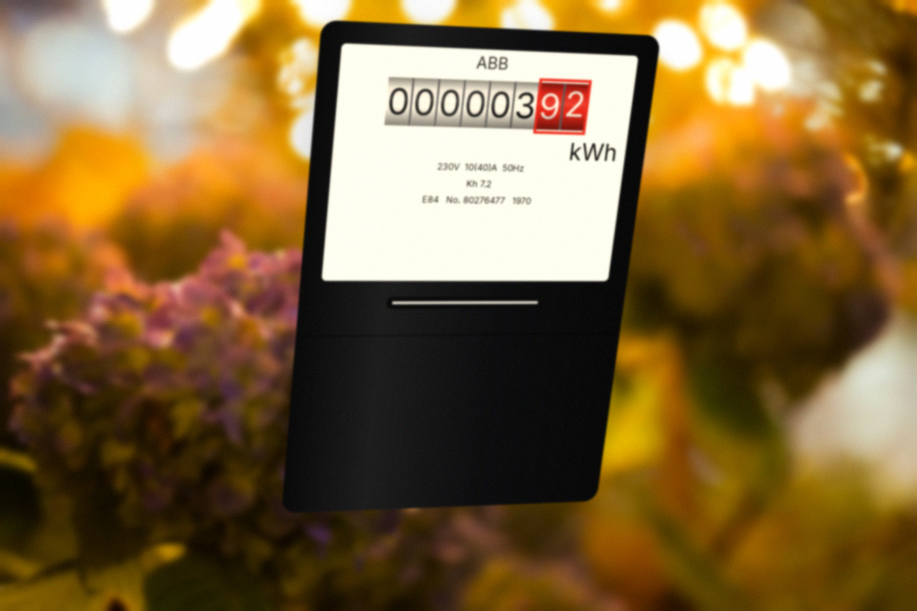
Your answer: kWh 3.92
